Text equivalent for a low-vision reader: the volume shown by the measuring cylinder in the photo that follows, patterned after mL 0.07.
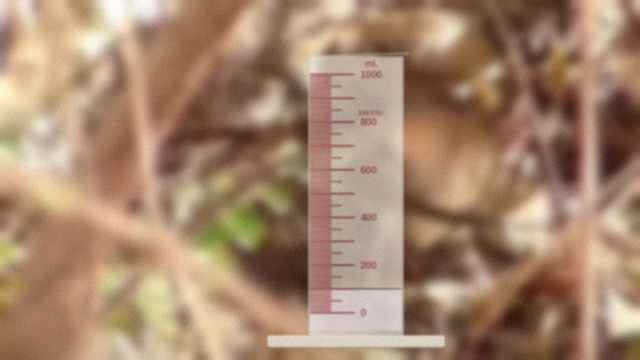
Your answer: mL 100
